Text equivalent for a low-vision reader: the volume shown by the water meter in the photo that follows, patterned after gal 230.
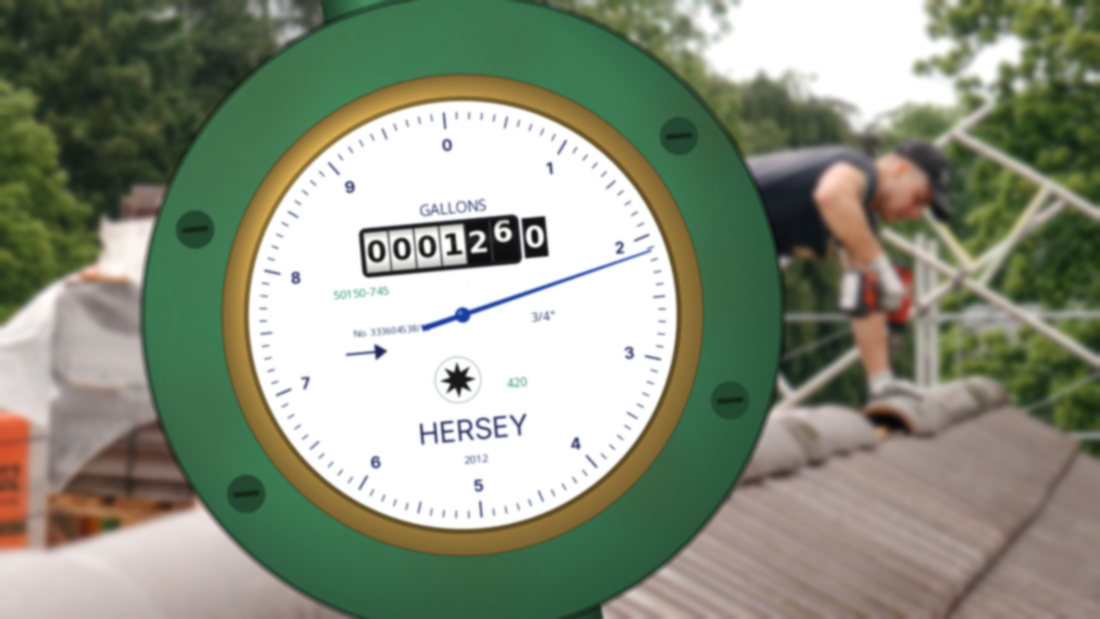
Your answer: gal 1262.1
